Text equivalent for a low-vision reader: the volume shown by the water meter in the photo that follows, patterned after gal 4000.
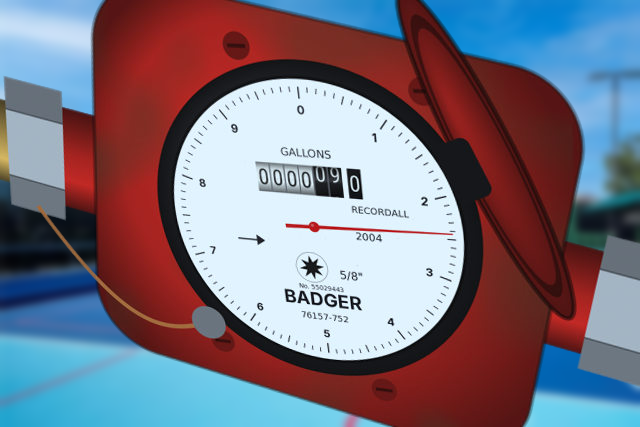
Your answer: gal 92.4
